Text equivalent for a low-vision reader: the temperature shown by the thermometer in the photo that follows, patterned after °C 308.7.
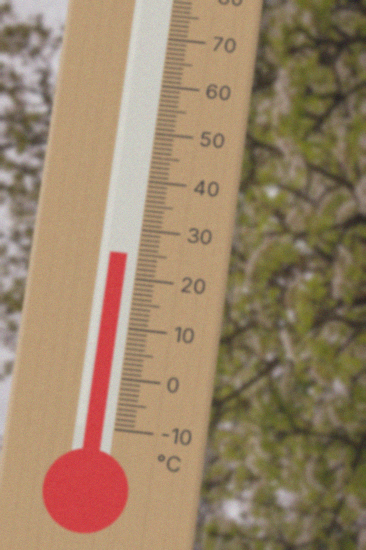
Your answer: °C 25
